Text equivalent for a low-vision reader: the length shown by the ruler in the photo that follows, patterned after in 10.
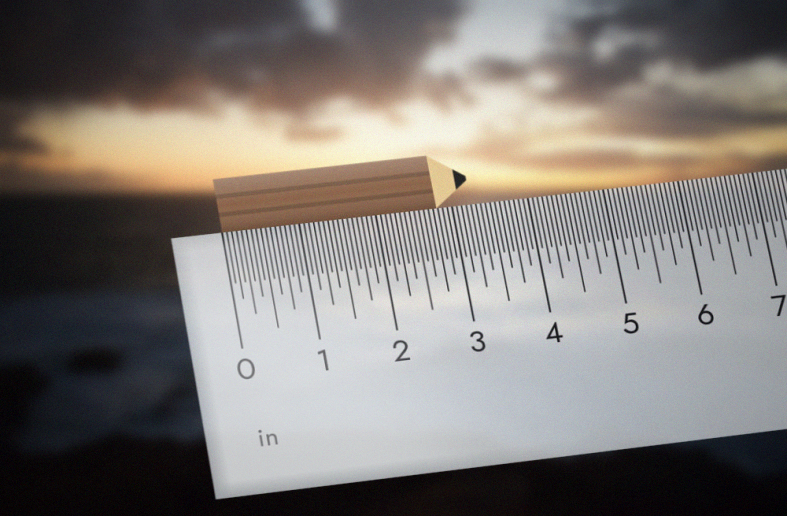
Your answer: in 3.25
